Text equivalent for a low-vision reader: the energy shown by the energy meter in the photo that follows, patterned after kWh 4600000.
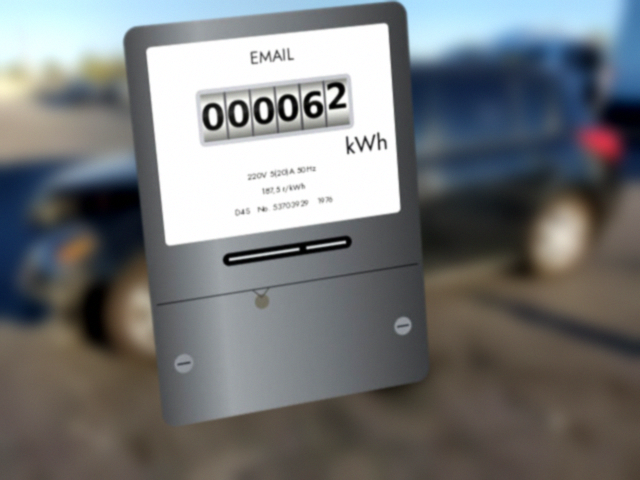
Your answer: kWh 62
